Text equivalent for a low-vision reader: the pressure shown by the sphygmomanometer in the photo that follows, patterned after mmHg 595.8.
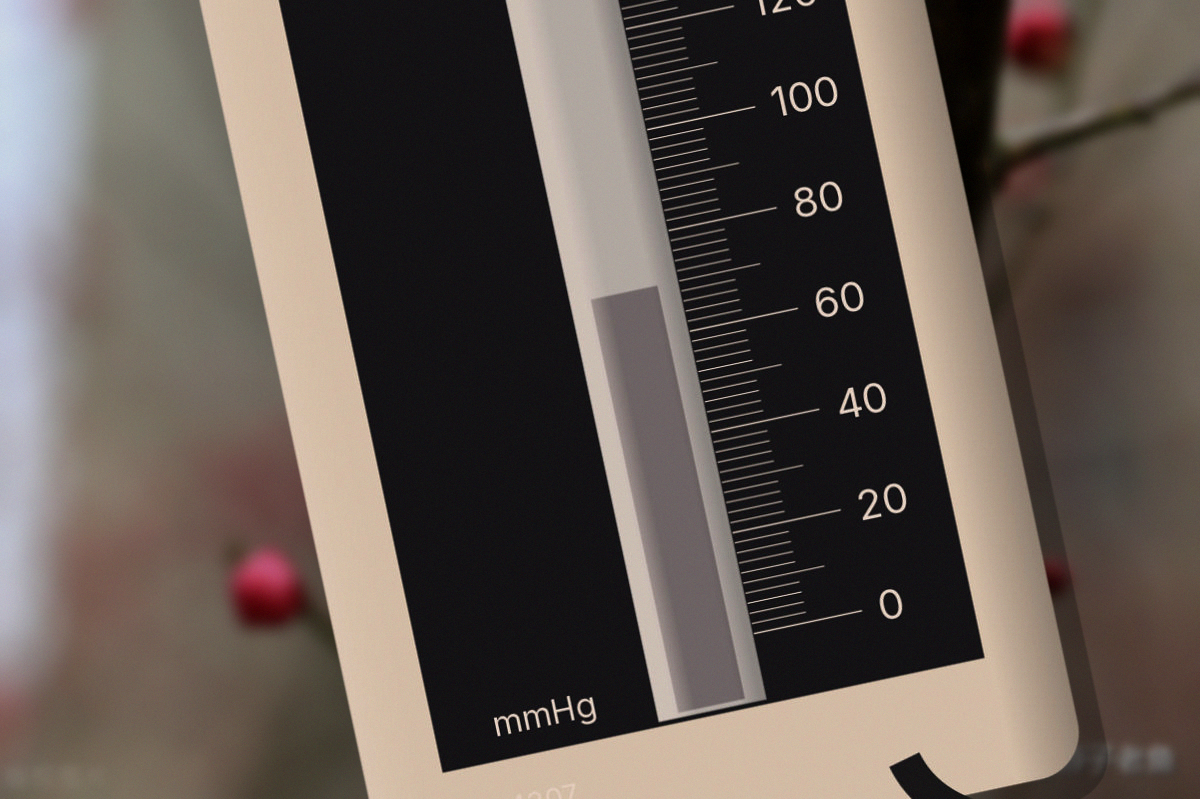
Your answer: mmHg 70
